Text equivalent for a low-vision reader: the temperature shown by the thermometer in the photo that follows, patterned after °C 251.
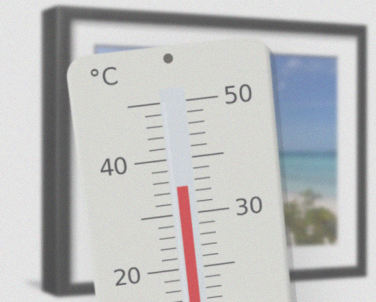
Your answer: °C 35
